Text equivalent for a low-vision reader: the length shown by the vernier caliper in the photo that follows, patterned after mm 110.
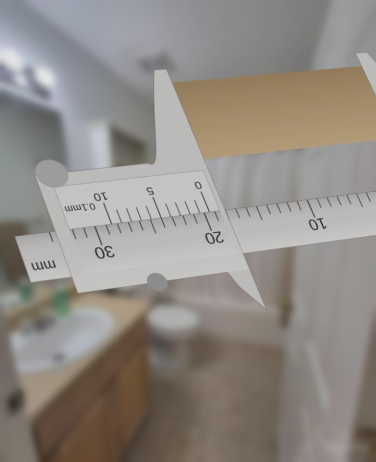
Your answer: mm 19.5
